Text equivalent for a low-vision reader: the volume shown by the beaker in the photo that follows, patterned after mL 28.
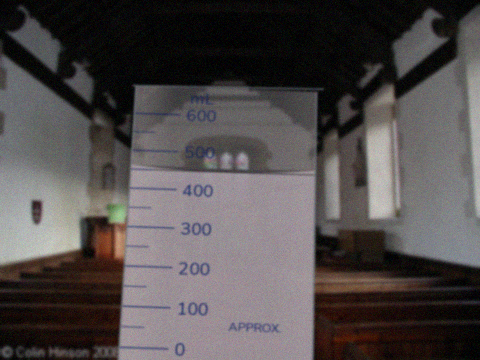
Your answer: mL 450
